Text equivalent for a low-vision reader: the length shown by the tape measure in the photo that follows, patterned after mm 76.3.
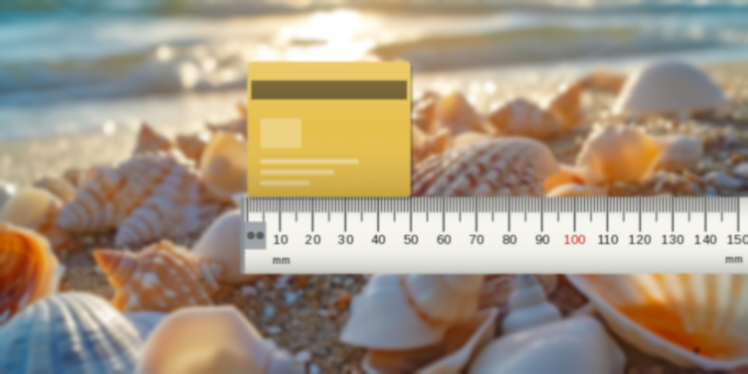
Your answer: mm 50
